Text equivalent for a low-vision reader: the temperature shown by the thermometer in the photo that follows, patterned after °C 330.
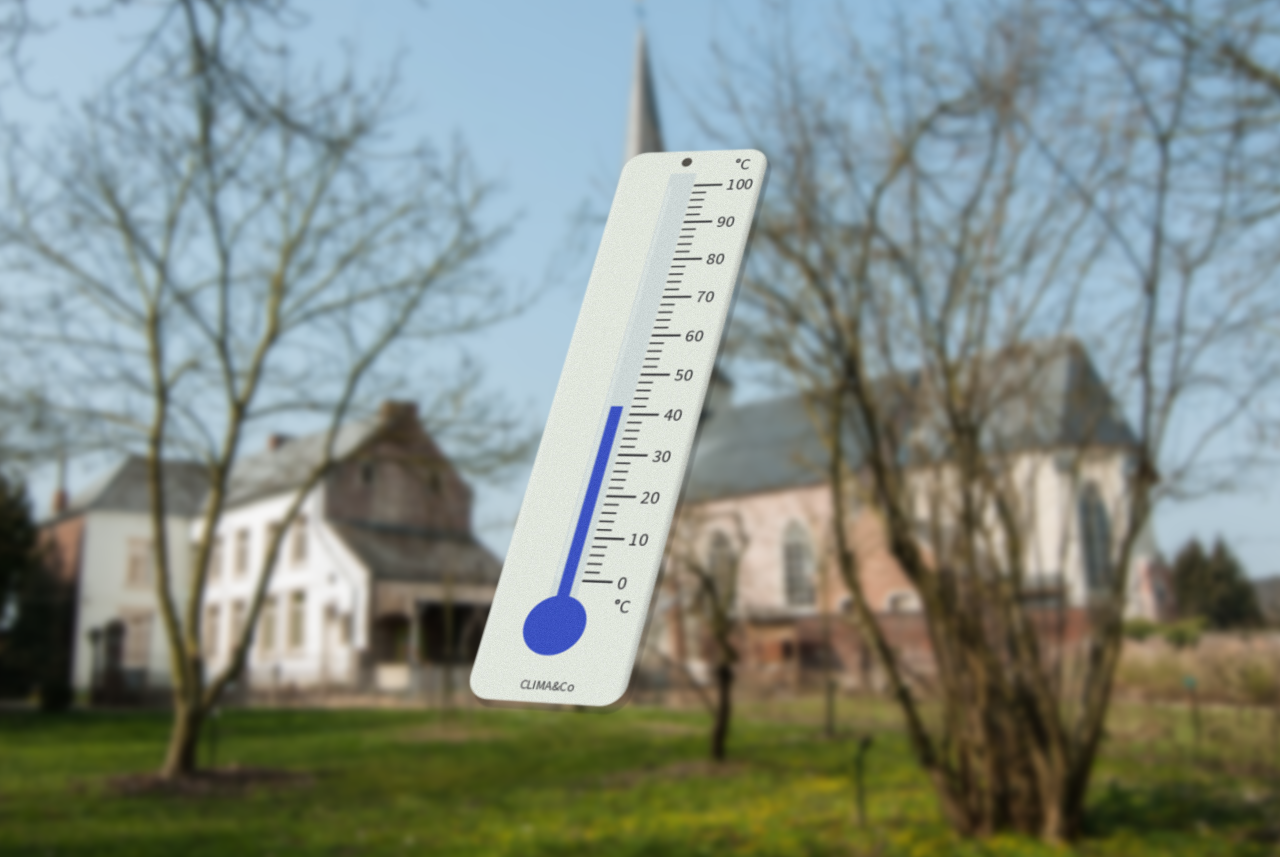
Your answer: °C 42
